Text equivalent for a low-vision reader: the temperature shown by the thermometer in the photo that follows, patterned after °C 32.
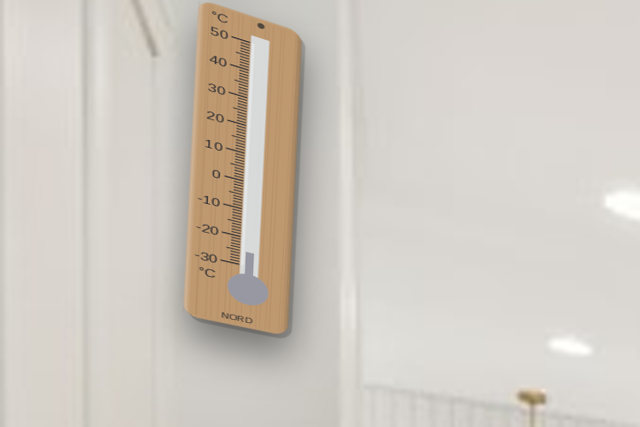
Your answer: °C -25
